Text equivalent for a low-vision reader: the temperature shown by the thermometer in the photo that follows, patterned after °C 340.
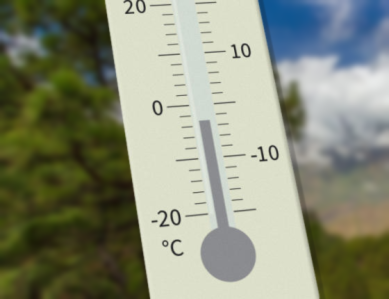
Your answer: °C -3
